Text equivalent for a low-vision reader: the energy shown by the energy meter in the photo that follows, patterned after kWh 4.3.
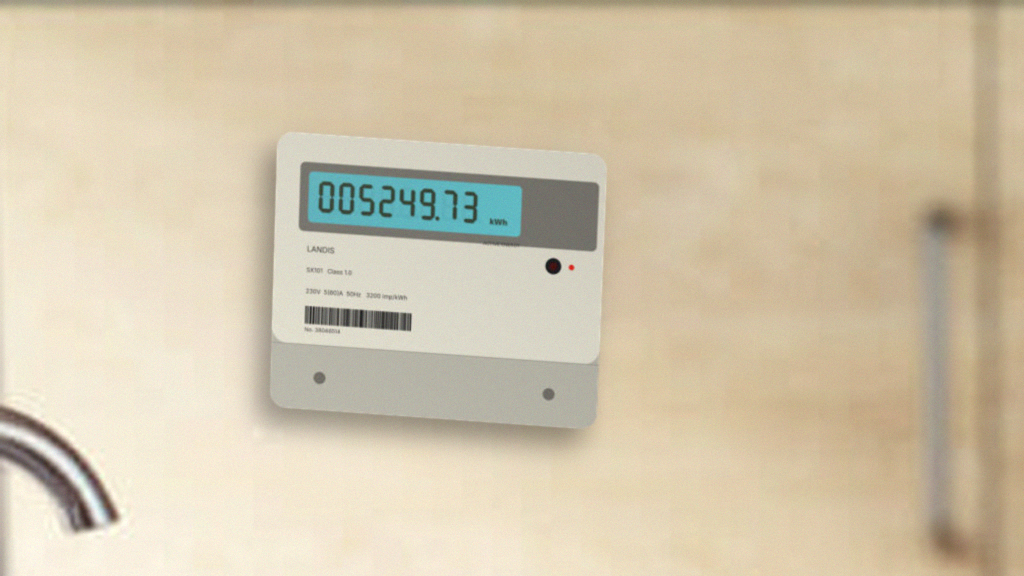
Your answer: kWh 5249.73
